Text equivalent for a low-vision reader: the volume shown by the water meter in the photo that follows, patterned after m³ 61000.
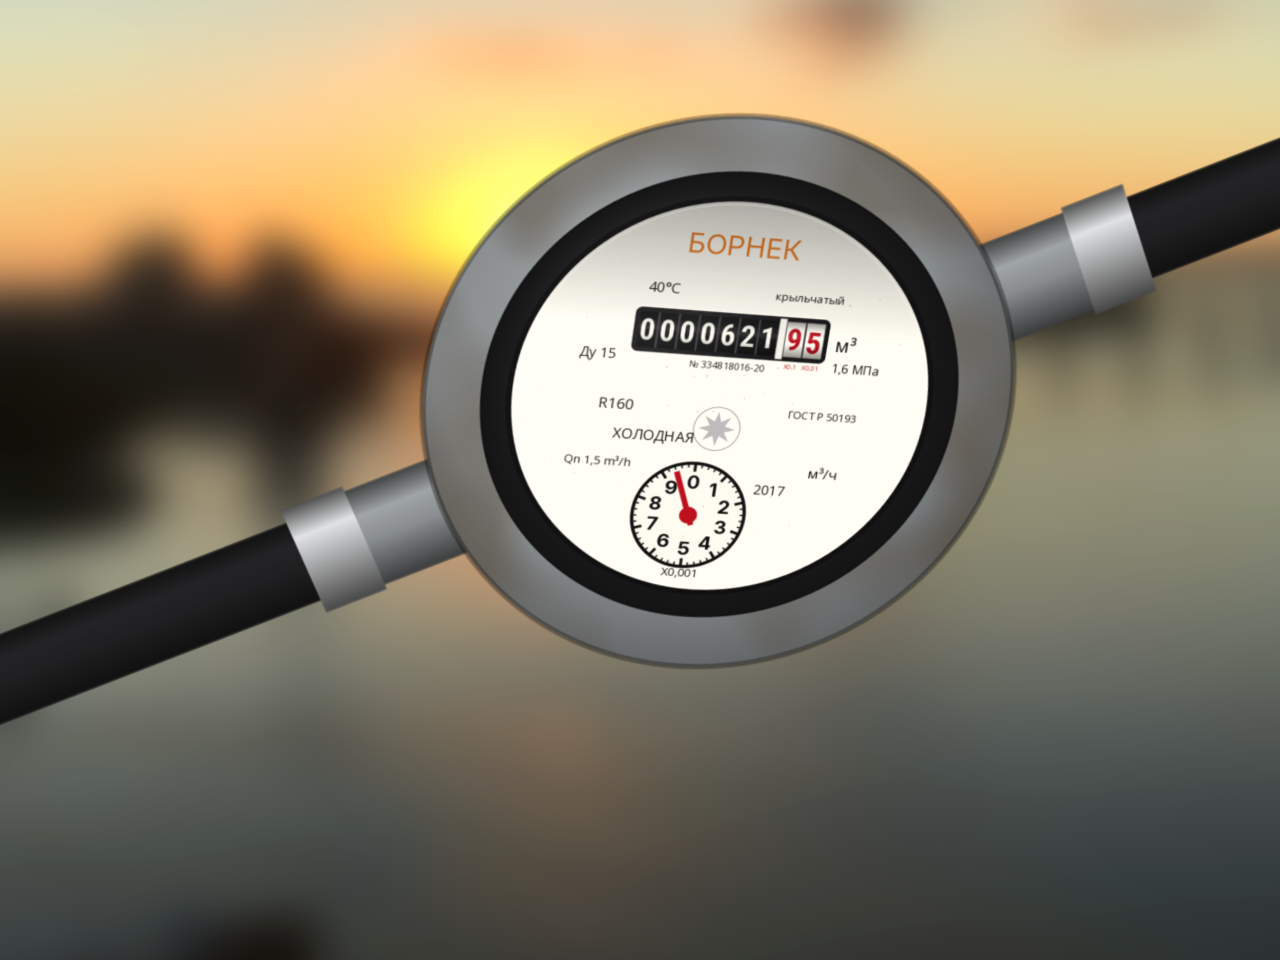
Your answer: m³ 621.949
